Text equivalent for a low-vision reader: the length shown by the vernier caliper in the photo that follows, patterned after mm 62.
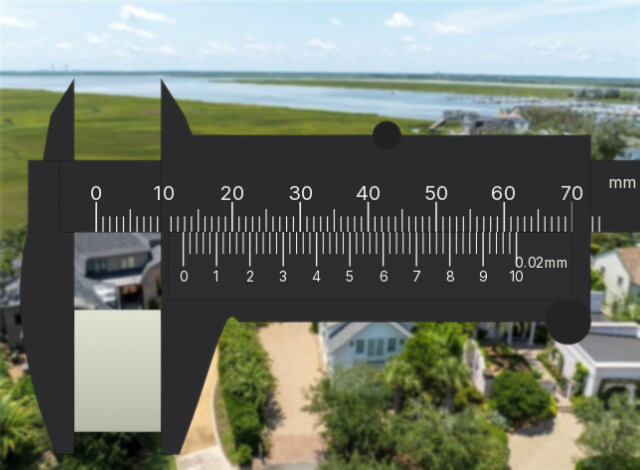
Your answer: mm 12.8
